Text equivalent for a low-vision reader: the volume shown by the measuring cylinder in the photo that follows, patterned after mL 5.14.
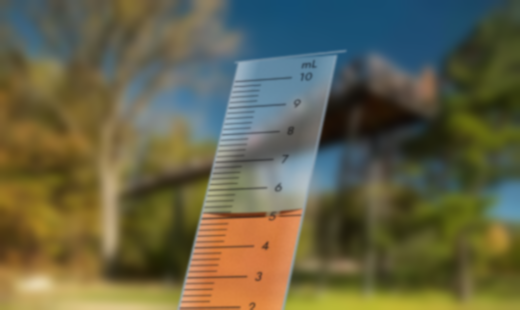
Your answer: mL 5
